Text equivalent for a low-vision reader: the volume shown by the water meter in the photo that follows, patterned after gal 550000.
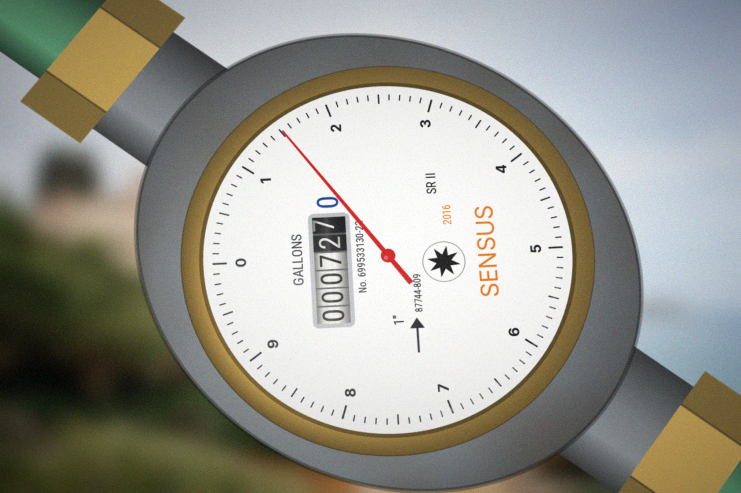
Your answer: gal 7271.5
